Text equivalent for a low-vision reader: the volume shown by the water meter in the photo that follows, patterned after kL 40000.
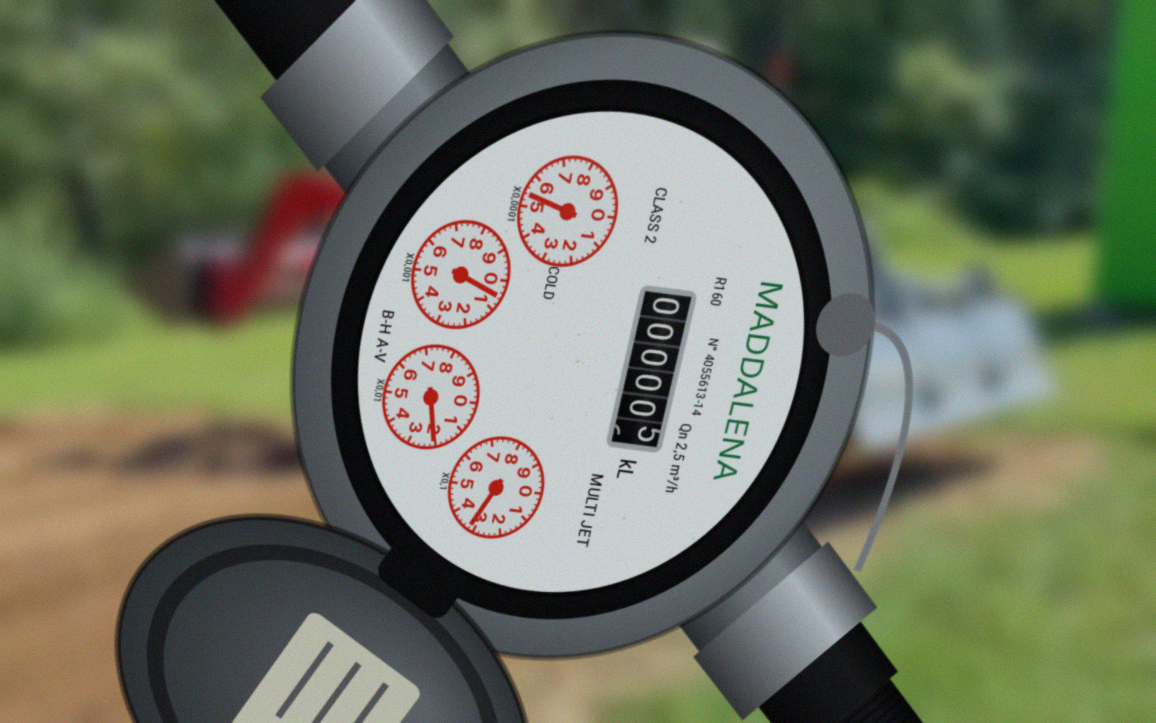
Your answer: kL 5.3205
